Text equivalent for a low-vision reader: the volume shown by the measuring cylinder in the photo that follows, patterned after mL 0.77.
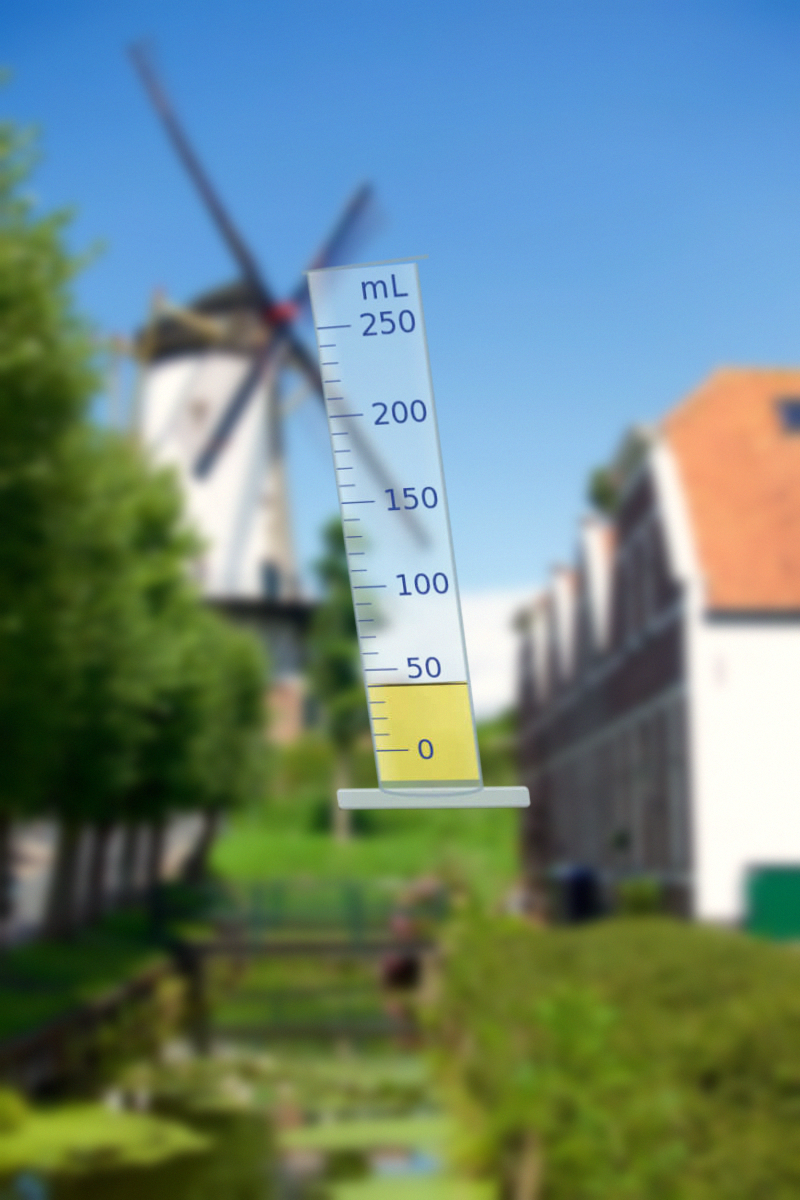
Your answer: mL 40
